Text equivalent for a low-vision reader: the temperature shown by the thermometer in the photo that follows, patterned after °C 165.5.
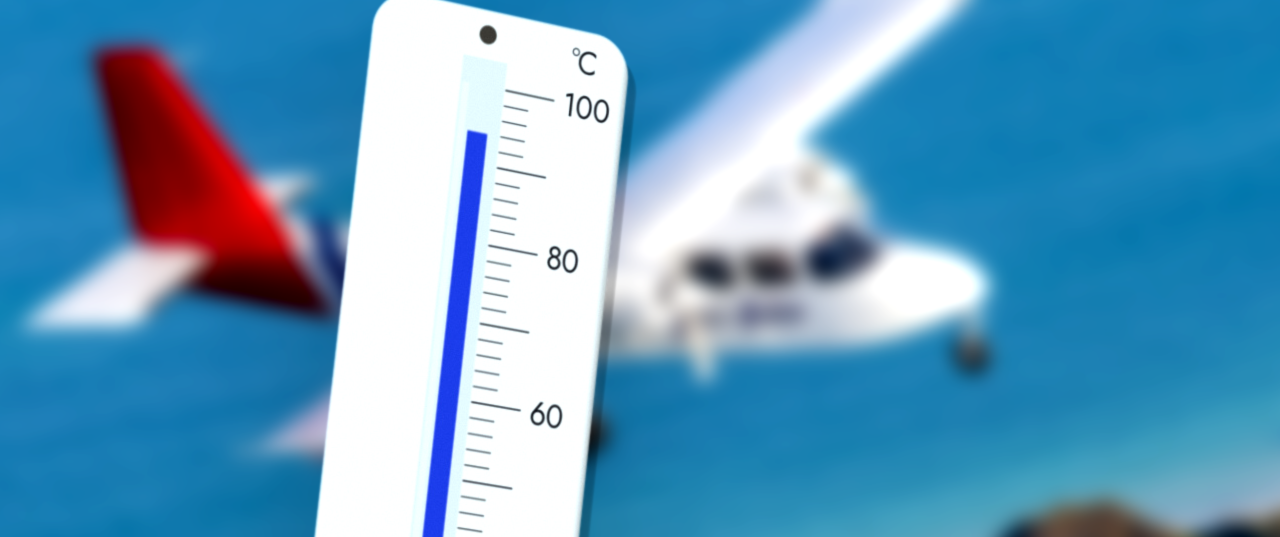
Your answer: °C 94
